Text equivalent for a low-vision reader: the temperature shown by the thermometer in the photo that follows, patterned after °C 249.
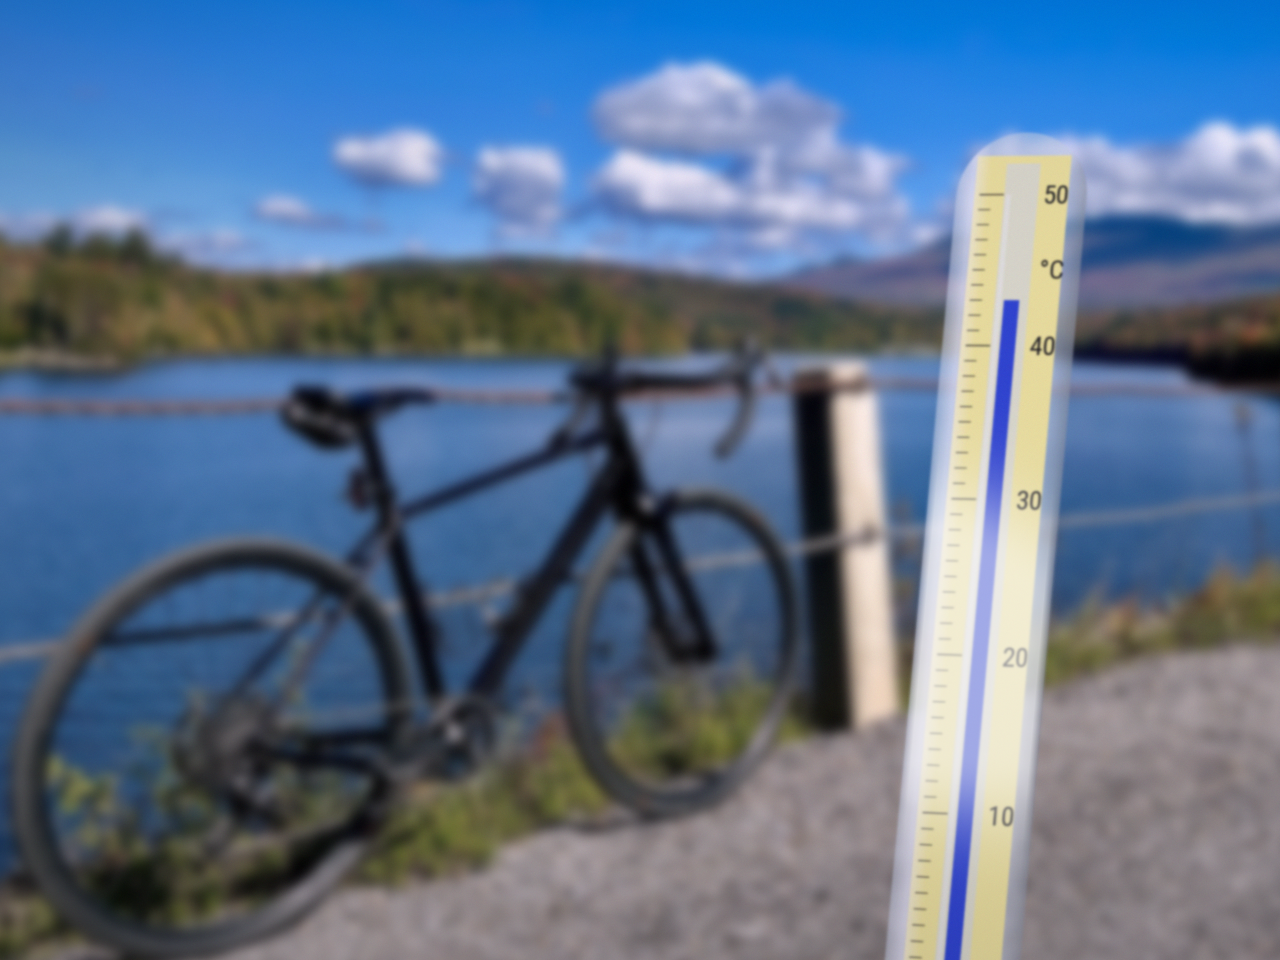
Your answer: °C 43
